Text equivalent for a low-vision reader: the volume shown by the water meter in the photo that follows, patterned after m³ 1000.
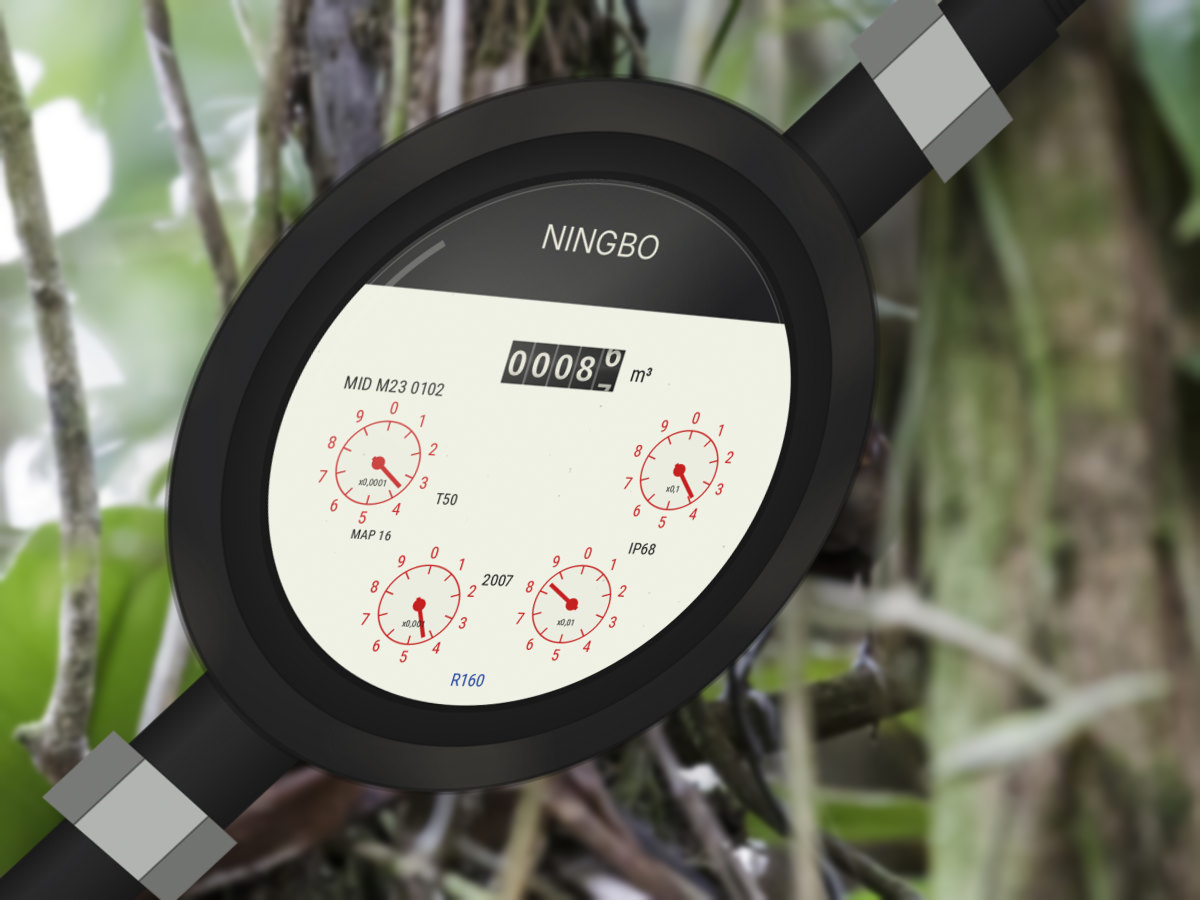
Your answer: m³ 86.3843
